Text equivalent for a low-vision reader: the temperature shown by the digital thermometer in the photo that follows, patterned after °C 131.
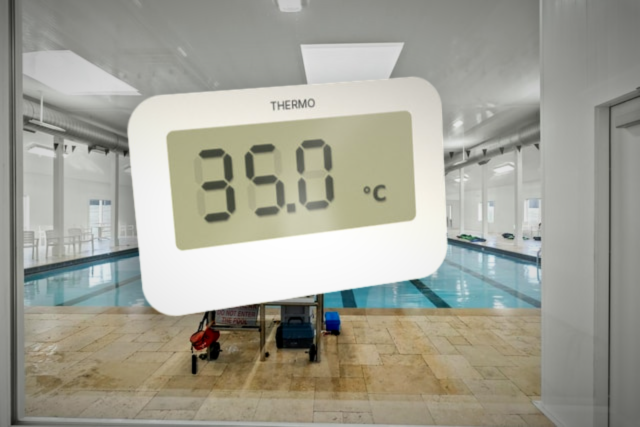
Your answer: °C 35.0
